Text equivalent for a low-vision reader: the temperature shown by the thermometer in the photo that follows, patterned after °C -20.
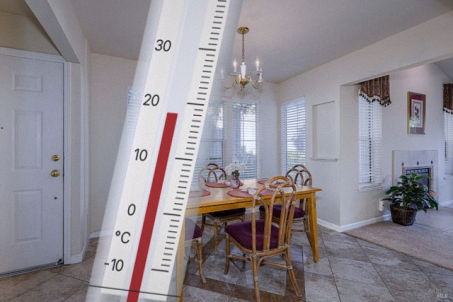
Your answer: °C 18
